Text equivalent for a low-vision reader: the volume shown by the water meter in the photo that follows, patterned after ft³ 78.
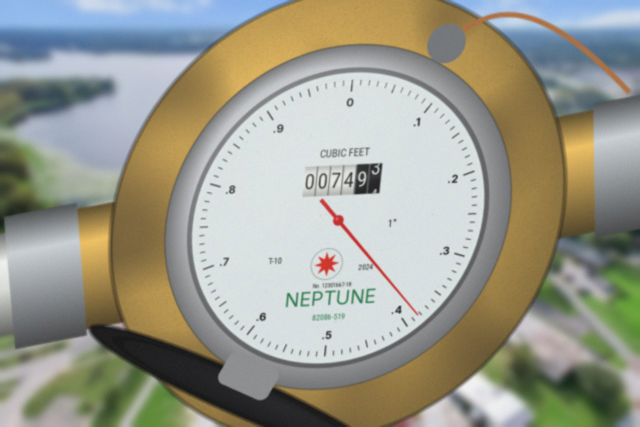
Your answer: ft³ 7493.38
